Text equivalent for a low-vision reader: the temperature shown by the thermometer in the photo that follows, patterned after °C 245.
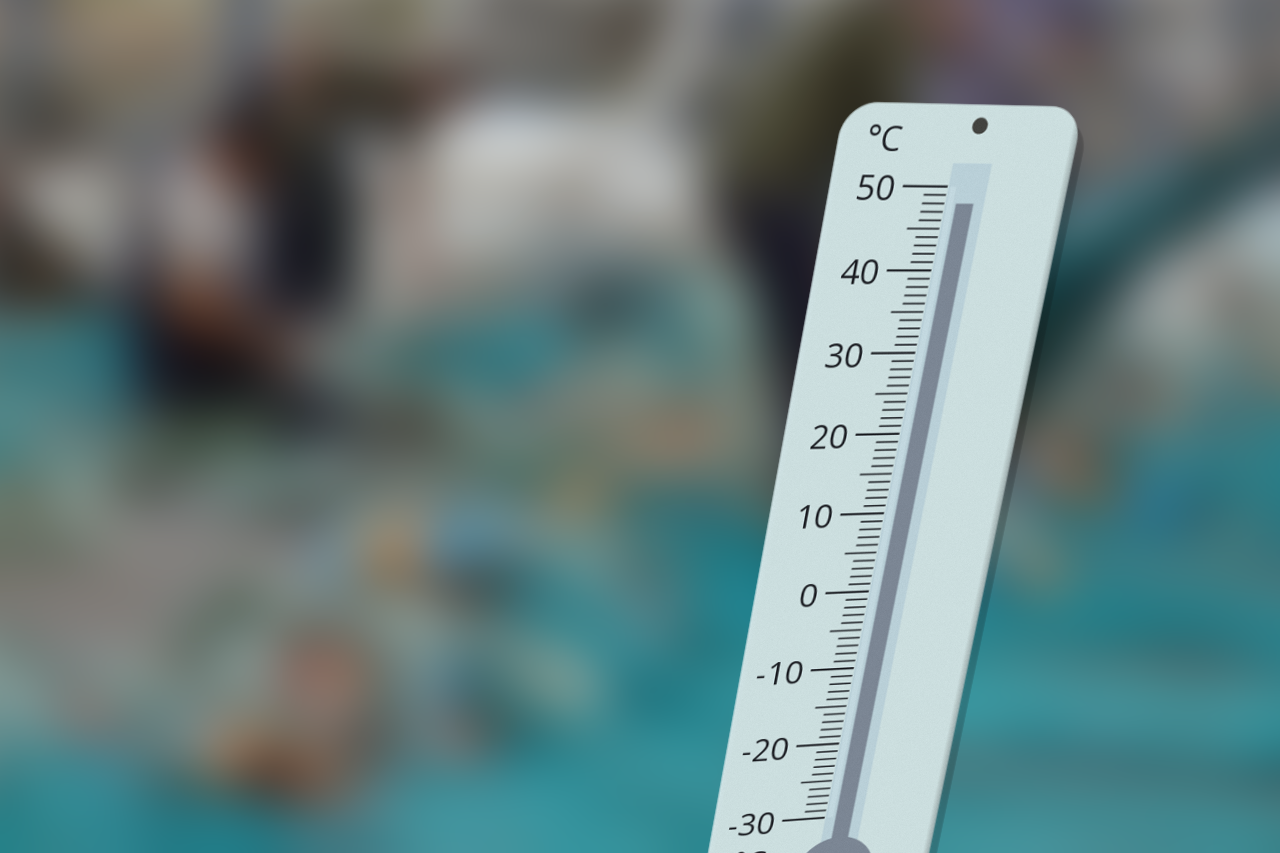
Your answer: °C 48
